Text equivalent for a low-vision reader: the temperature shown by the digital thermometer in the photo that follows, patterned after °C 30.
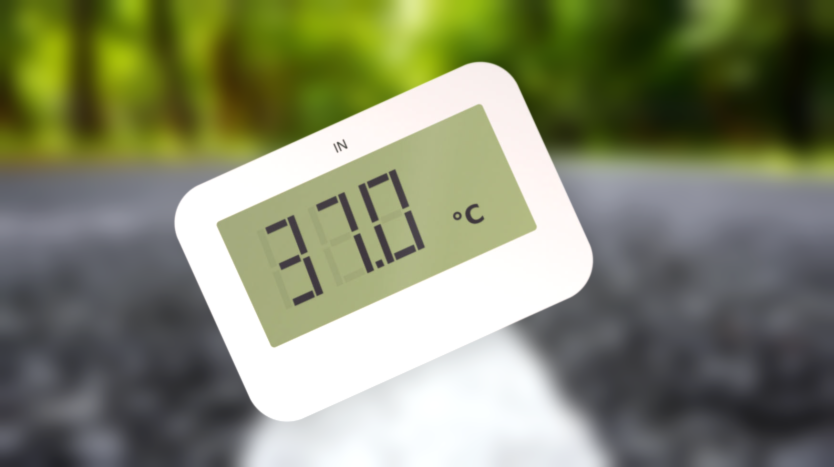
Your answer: °C 37.0
